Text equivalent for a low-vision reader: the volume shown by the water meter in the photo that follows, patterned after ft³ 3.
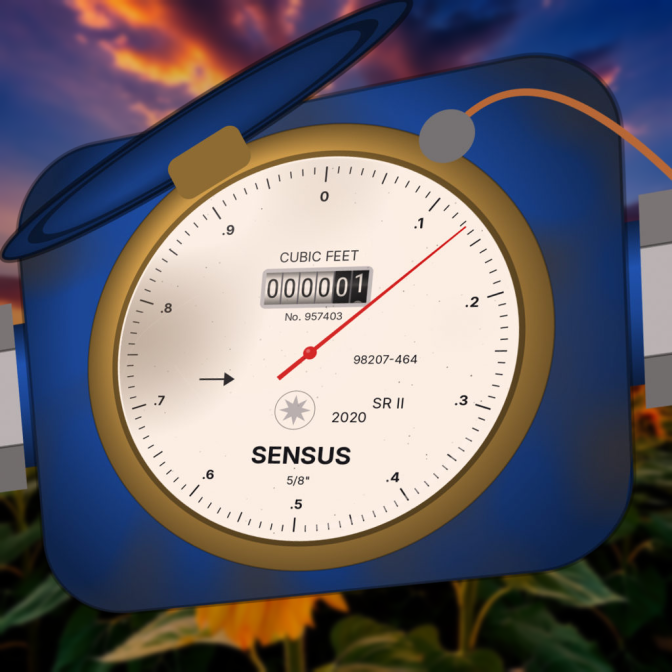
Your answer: ft³ 1.13
